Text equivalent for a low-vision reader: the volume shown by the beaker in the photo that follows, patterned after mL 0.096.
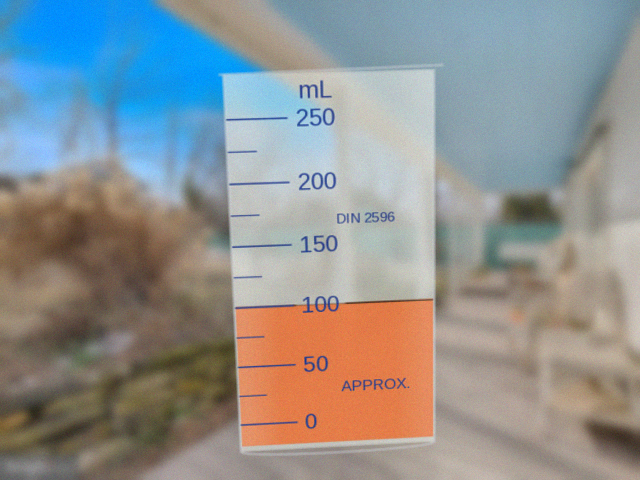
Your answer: mL 100
